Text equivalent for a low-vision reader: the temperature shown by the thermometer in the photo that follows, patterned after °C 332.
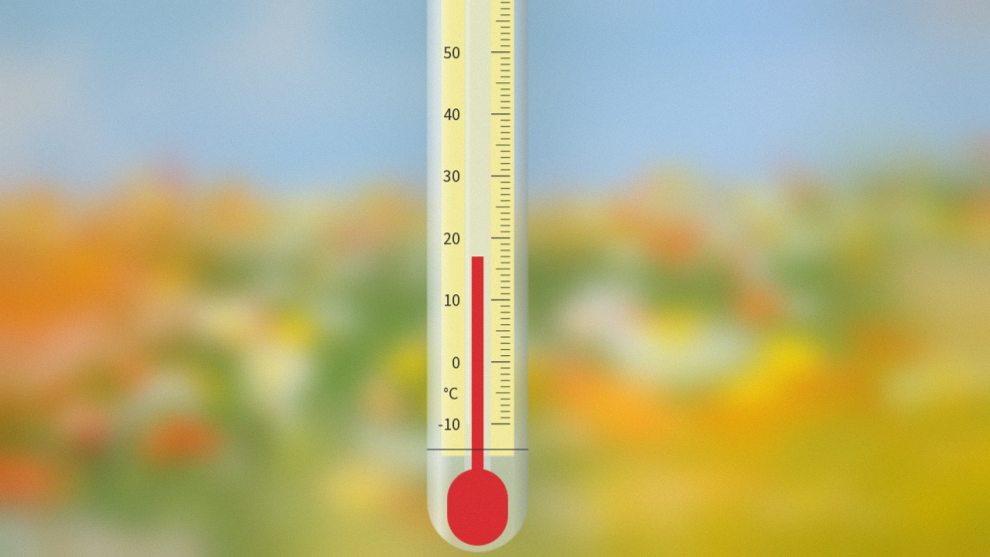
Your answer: °C 17
